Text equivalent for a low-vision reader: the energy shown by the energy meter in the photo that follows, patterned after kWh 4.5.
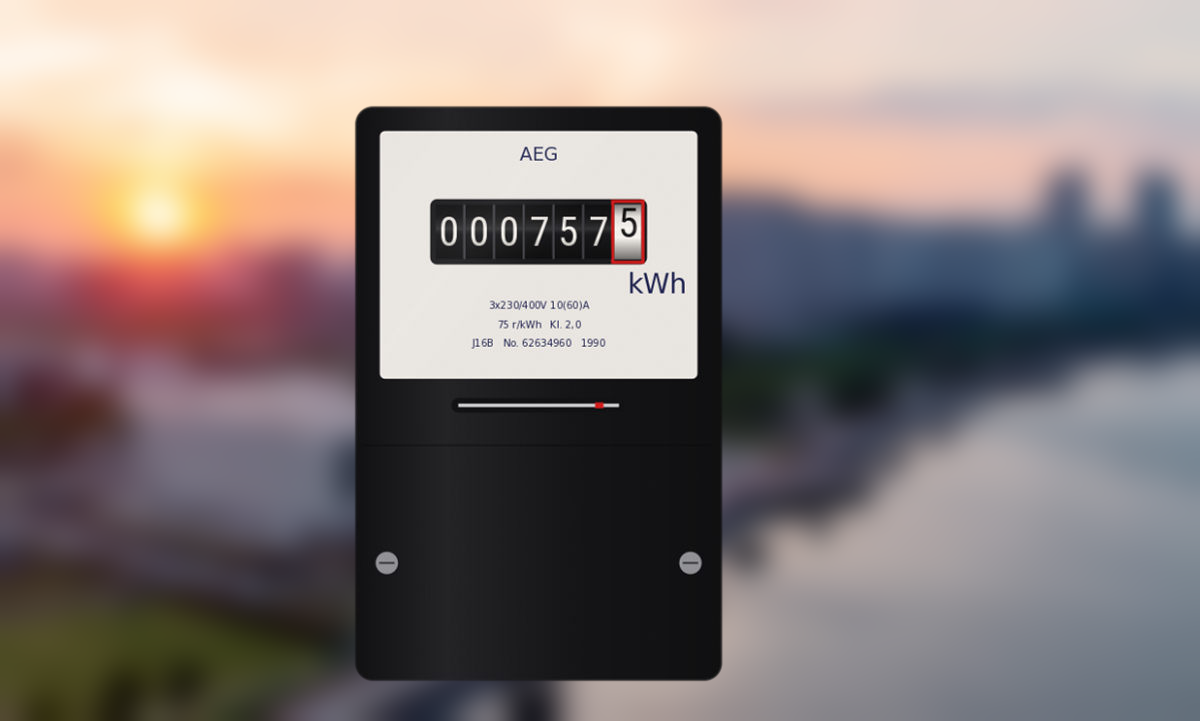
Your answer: kWh 757.5
